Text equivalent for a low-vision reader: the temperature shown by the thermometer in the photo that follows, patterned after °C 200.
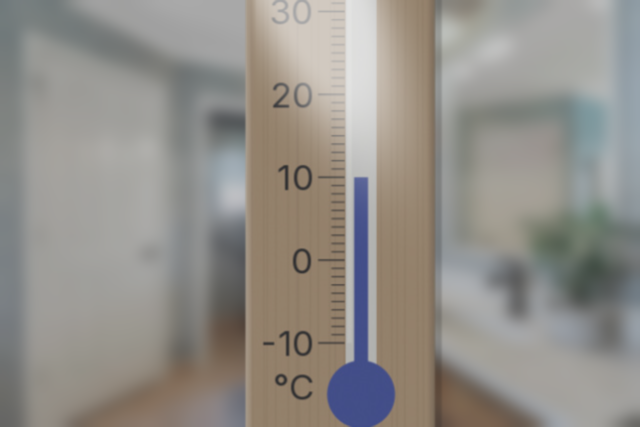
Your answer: °C 10
